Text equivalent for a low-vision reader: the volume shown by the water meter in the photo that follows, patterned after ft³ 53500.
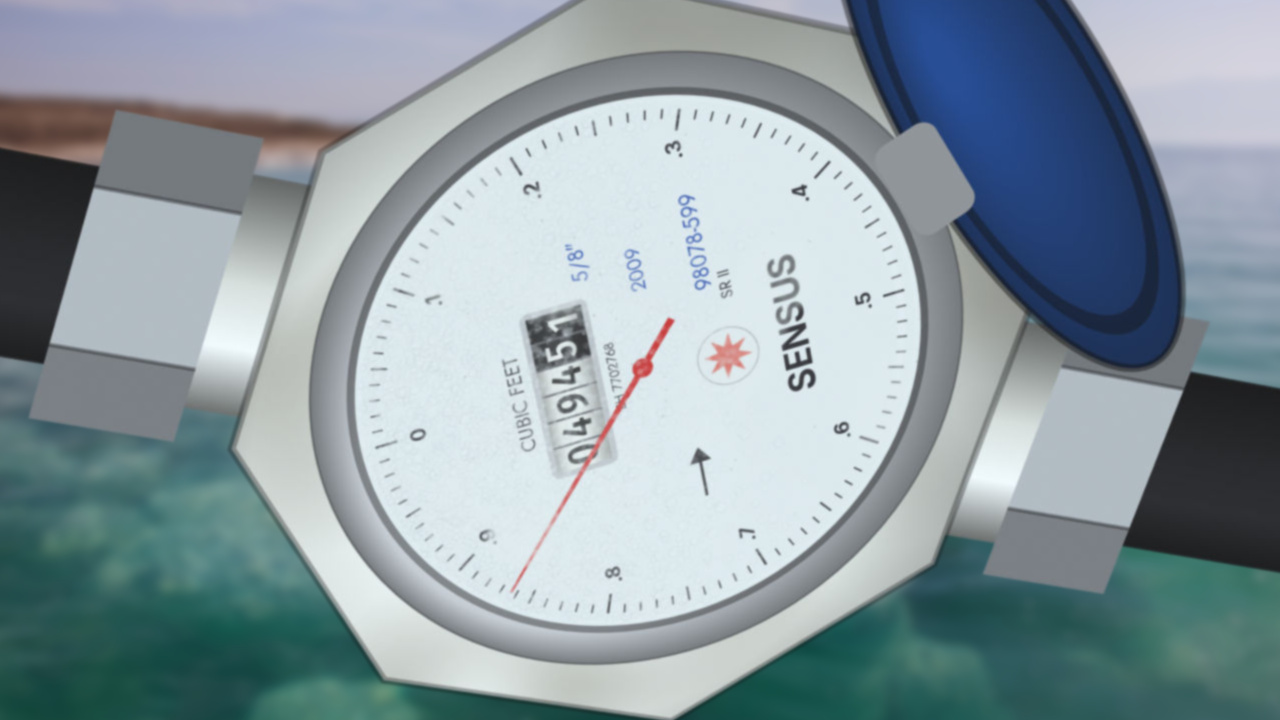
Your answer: ft³ 49450.86
